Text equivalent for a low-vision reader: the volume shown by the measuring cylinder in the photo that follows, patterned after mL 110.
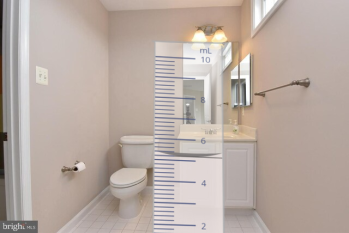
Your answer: mL 5.2
